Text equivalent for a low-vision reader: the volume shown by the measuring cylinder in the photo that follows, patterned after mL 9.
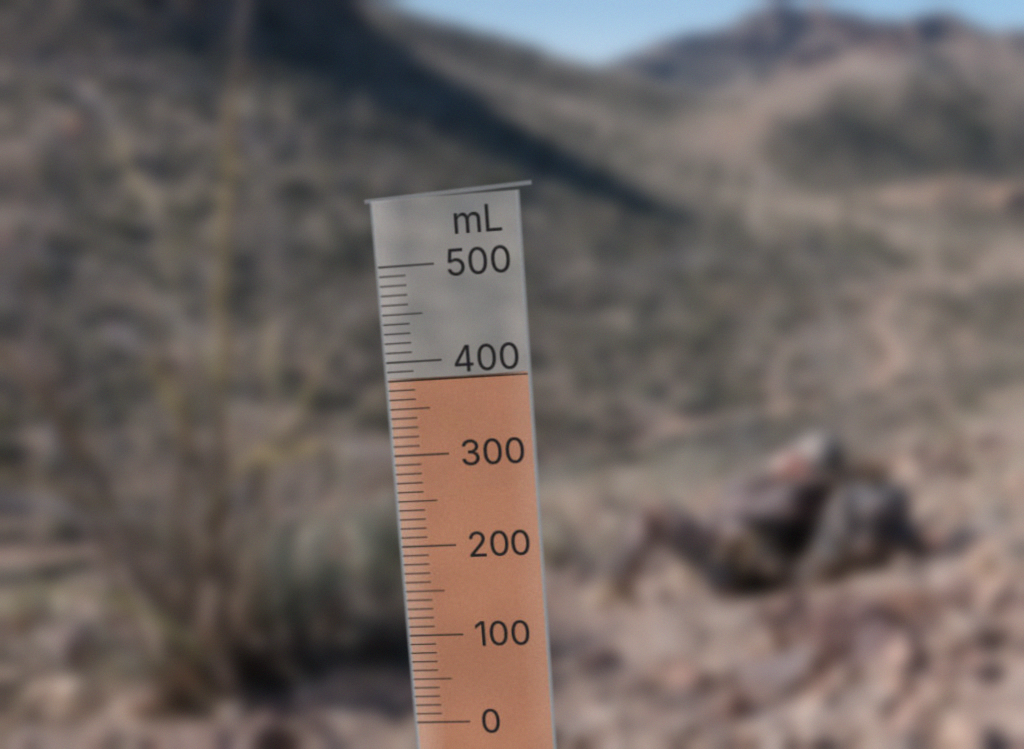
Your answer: mL 380
